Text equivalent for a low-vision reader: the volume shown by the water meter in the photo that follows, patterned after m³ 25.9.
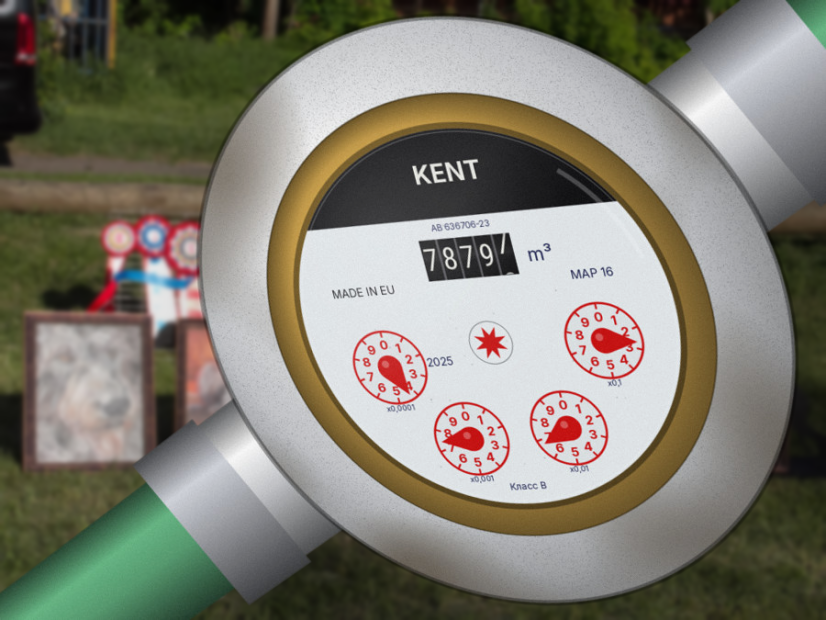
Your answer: m³ 78797.2674
